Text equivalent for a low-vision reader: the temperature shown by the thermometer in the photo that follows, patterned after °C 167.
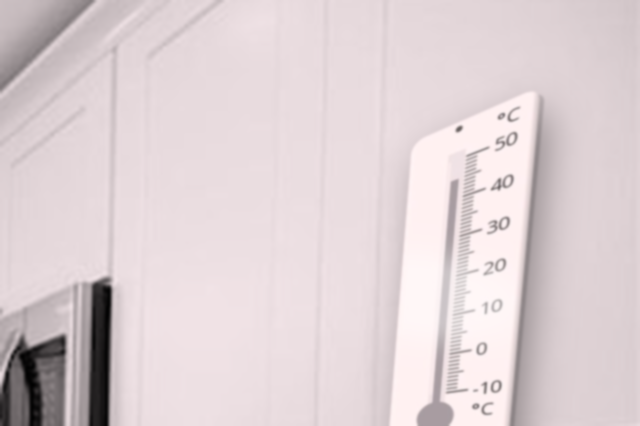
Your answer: °C 45
